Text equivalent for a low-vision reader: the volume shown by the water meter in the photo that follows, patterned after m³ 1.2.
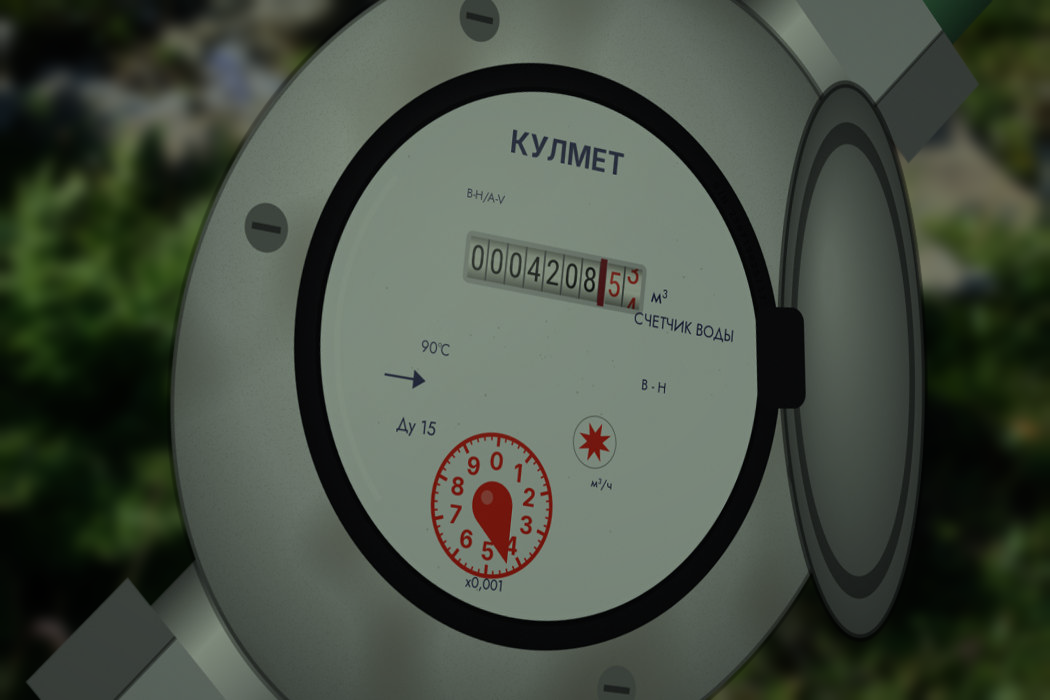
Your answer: m³ 4208.534
